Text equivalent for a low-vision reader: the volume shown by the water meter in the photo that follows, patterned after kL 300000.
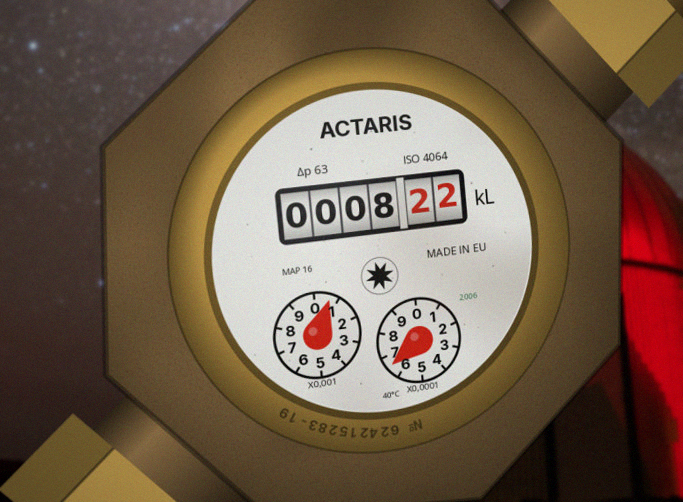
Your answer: kL 8.2206
